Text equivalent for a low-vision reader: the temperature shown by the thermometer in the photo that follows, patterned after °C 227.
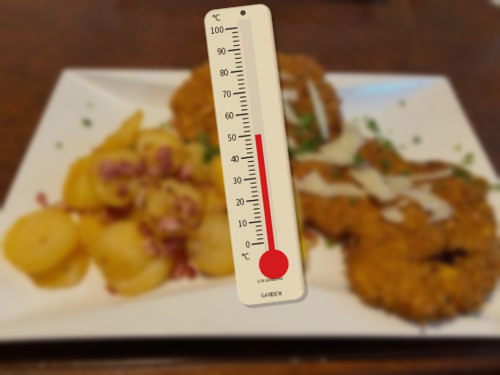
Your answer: °C 50
